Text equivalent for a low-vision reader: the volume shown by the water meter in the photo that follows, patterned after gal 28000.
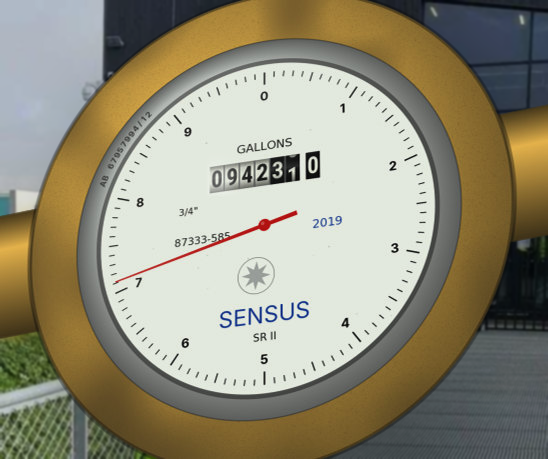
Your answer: gal 942307.1
